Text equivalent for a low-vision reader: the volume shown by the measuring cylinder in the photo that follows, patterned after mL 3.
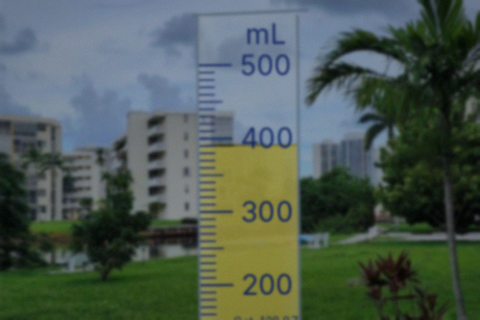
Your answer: mL 390
